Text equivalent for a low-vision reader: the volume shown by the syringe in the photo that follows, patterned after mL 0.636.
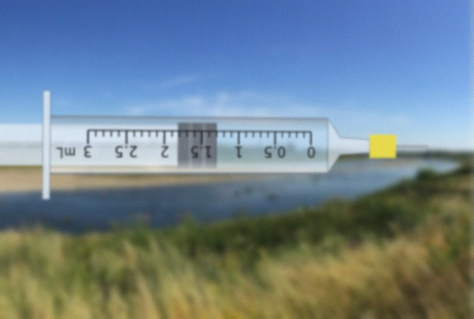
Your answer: mL 1.3
